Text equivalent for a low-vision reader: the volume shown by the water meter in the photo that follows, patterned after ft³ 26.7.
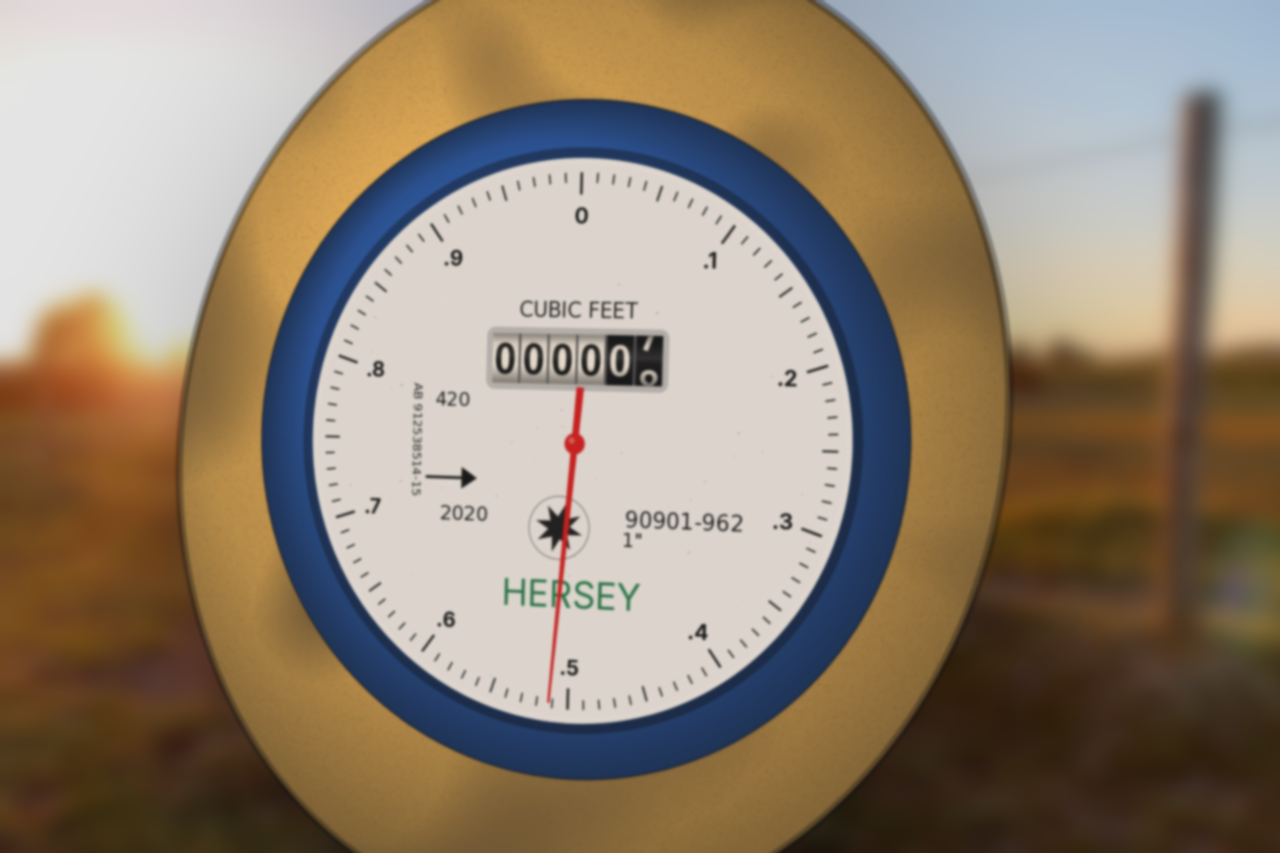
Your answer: ft³ 7.51
